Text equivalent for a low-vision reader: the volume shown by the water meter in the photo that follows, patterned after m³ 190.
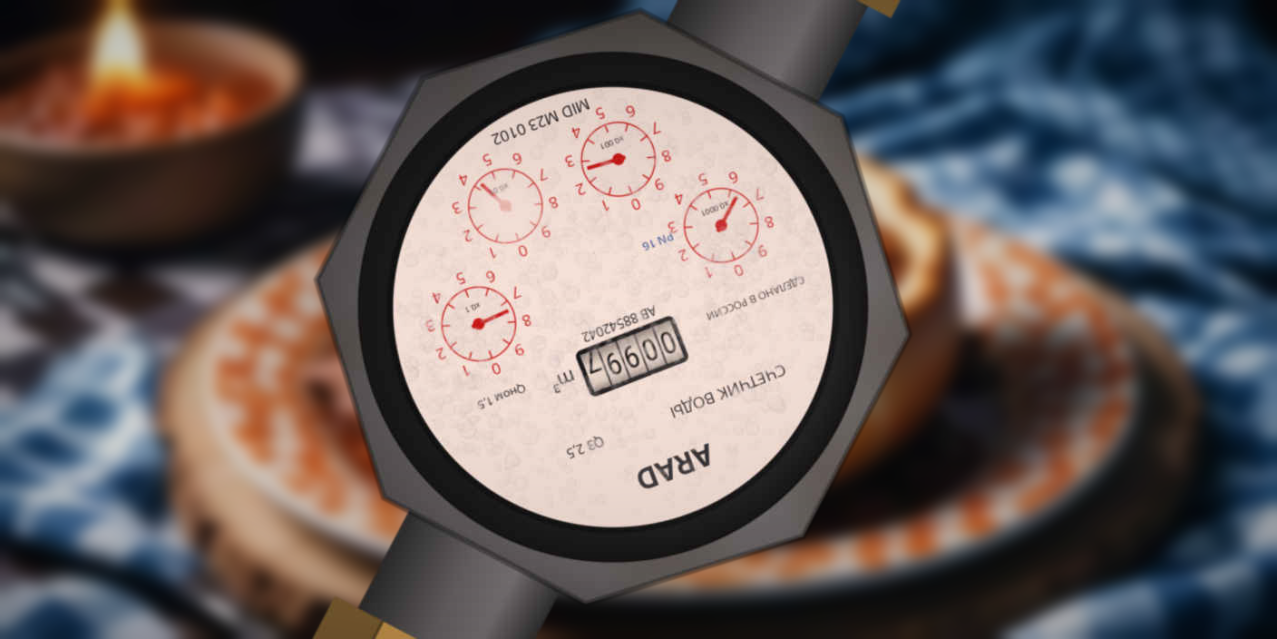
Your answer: m³ 996.7426
